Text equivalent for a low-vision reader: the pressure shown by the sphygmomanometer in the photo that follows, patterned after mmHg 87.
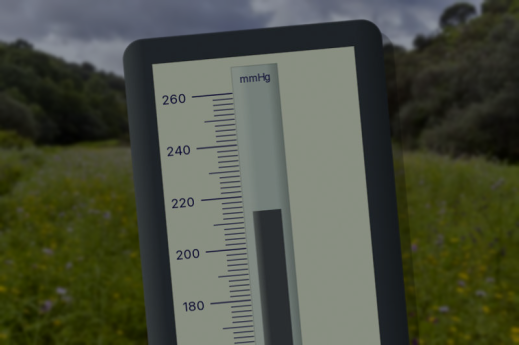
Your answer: mmHg 214
